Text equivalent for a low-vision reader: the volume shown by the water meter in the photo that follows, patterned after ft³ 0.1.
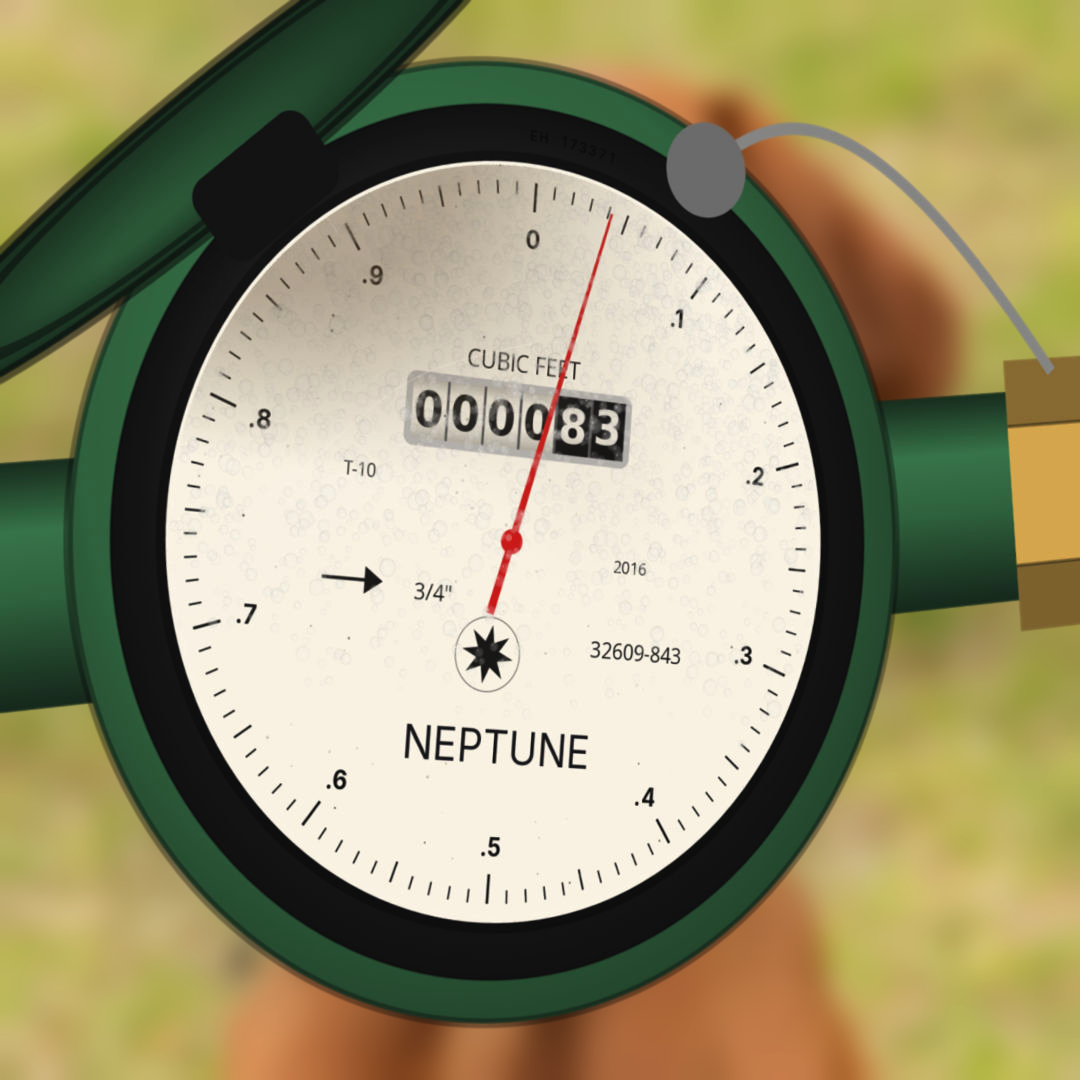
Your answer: ft³ 83.04
